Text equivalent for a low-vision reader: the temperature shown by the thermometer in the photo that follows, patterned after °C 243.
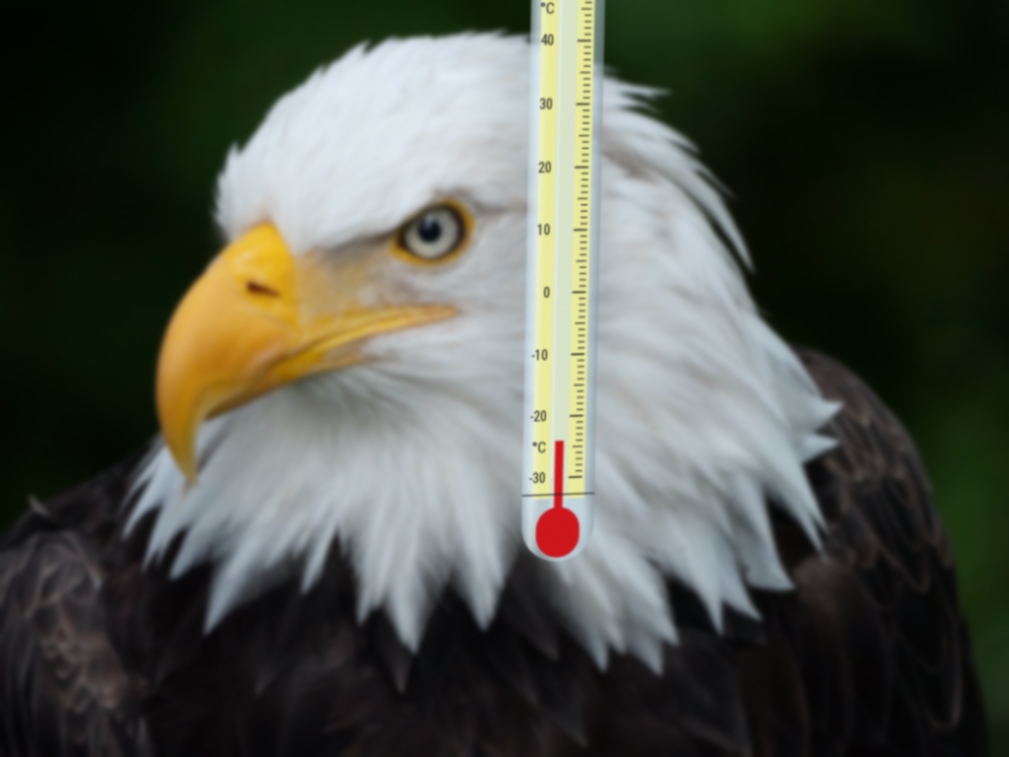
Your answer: °C -24
